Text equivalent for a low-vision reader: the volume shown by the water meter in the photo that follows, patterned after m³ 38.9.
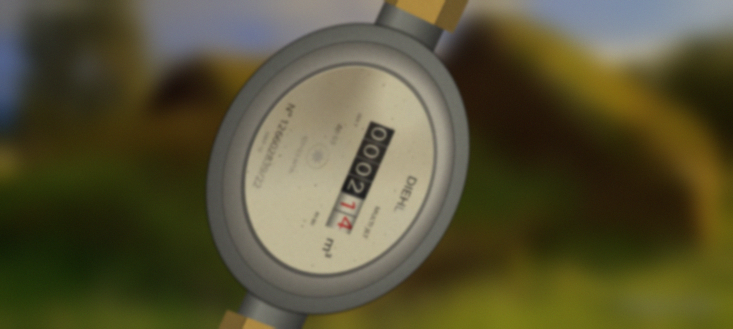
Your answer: m³ 2.14
